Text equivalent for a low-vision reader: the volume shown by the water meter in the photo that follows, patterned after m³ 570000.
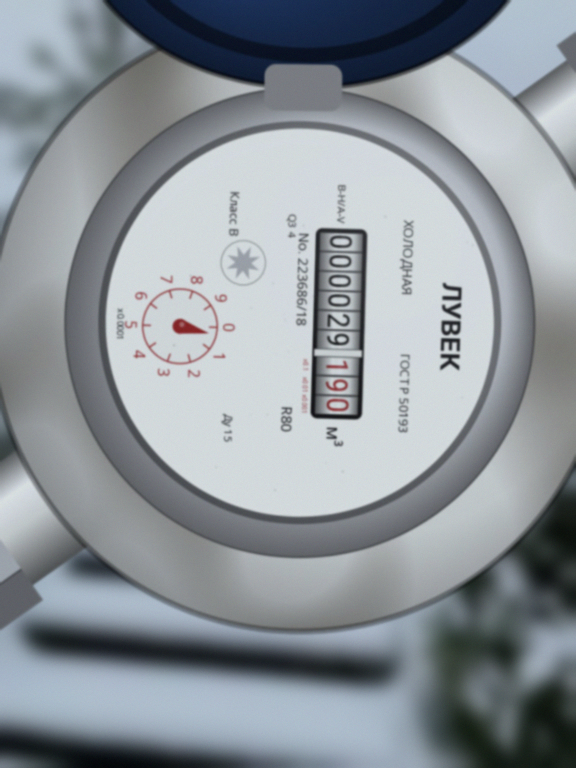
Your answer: m³ 29.1900
